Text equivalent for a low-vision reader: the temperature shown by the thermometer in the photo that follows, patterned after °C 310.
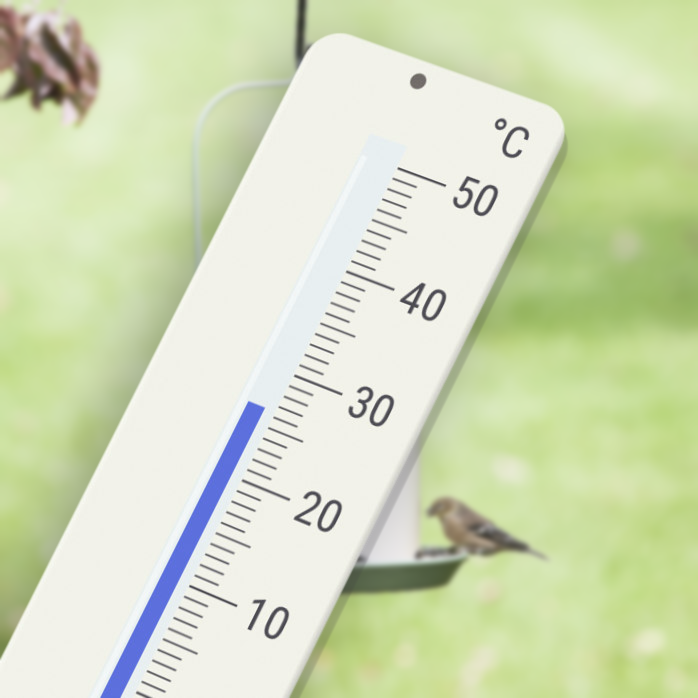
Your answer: °C 26.5
